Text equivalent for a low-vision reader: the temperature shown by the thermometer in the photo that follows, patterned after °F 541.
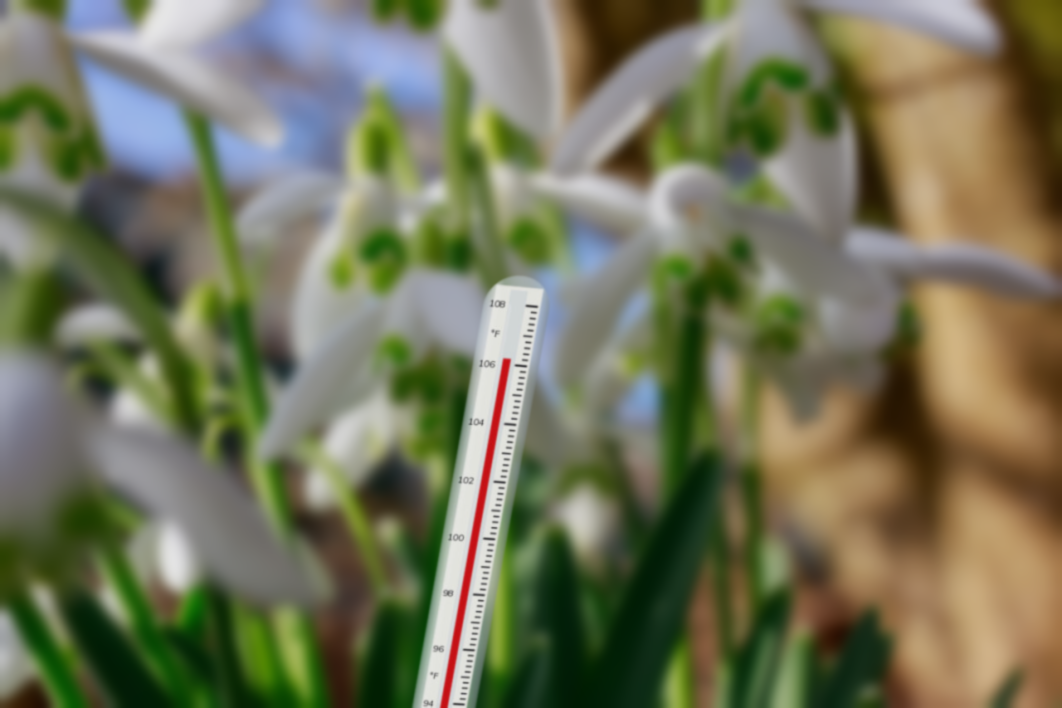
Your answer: °F 106.2
